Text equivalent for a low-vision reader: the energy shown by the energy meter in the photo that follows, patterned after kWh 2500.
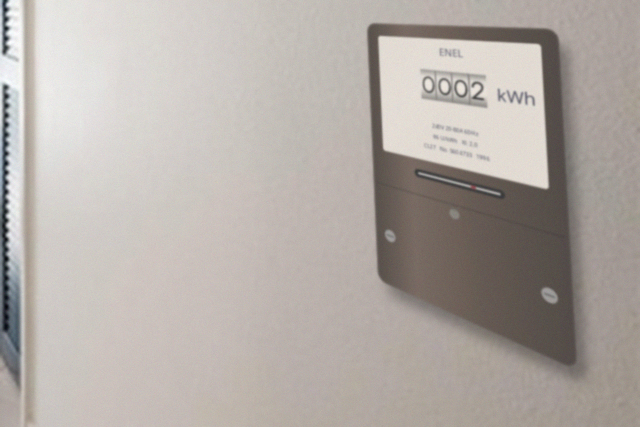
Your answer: kWh 2
